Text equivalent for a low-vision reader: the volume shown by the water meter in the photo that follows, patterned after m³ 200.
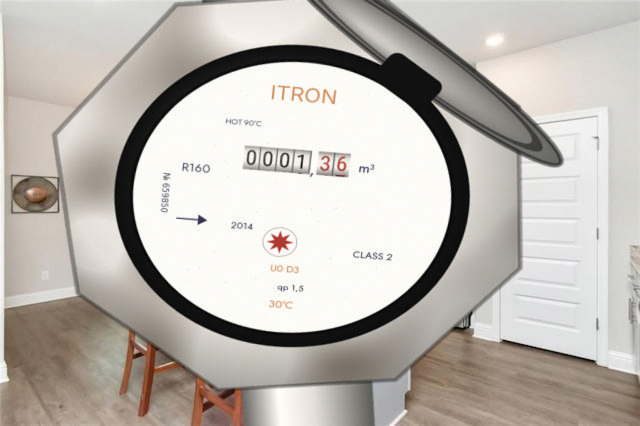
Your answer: m³ 1.36
